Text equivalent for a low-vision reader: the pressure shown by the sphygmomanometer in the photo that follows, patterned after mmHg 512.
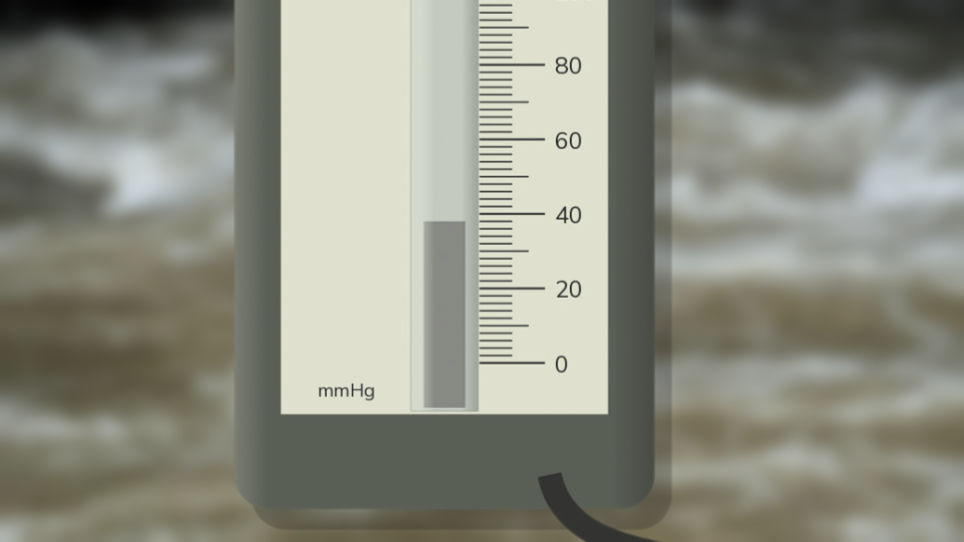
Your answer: mmHg 38
